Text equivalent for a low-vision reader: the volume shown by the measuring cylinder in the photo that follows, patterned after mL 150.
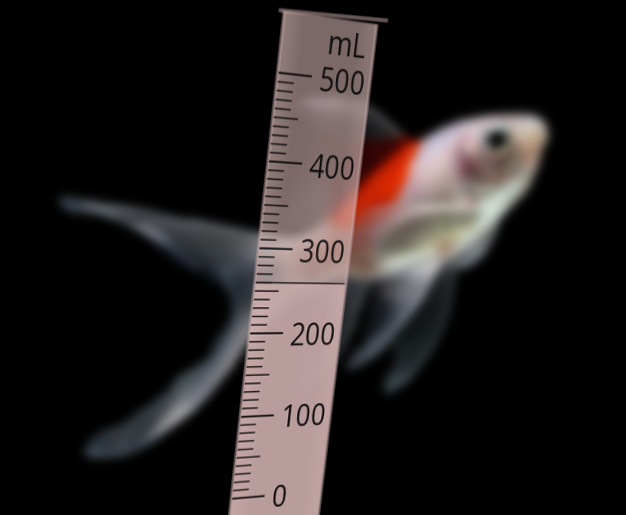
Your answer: mL 260
